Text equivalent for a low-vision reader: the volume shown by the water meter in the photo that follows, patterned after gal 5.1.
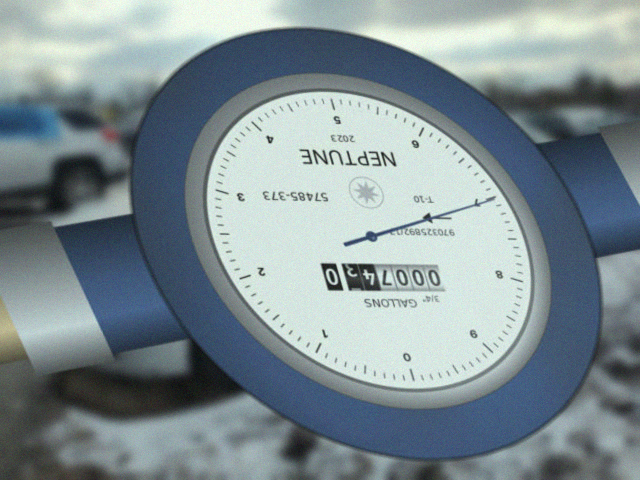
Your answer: gal 7427.0
